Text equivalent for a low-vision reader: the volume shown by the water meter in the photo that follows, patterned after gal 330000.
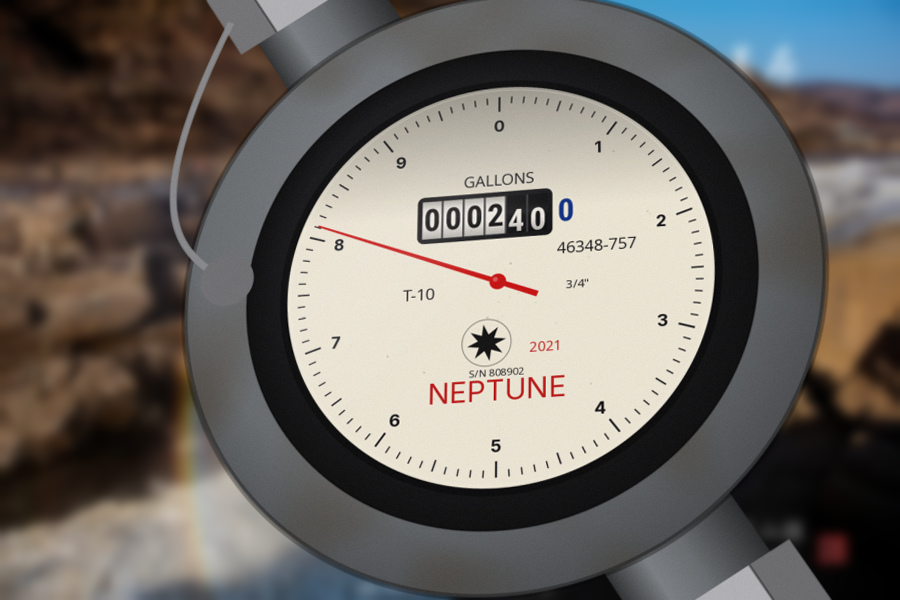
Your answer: gal 2398.1
